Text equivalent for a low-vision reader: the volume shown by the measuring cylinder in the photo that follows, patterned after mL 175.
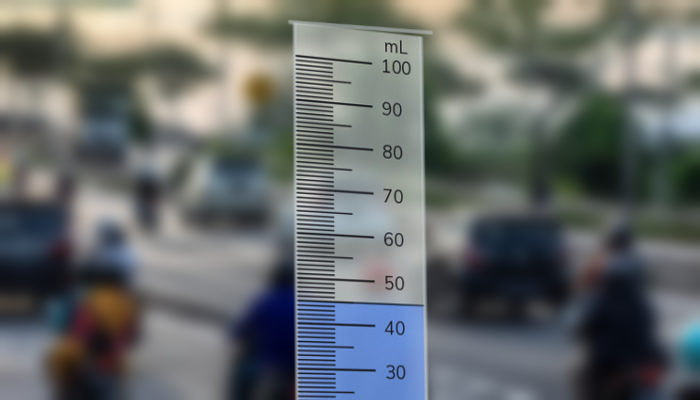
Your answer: mL 45
